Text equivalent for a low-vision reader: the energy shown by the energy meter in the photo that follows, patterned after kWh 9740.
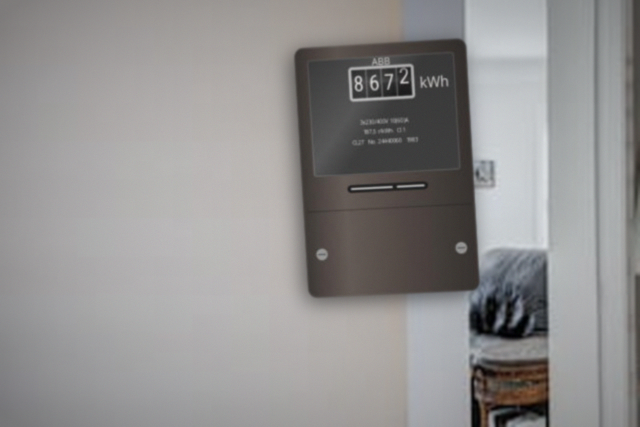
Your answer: kWh 8672
